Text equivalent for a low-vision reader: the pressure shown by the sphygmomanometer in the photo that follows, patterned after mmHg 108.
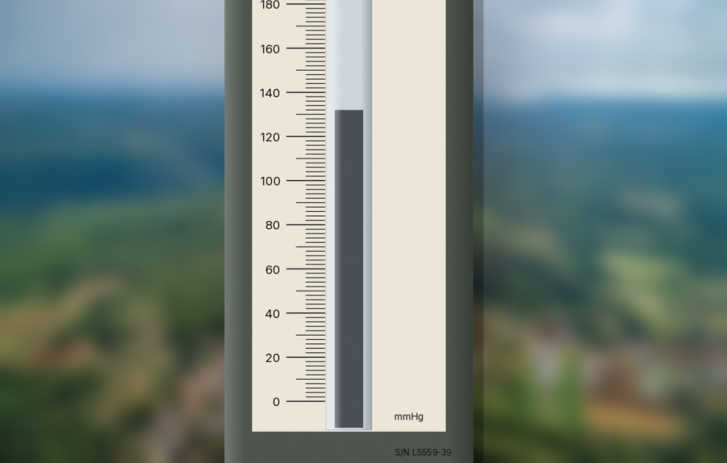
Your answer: mmHg 132
